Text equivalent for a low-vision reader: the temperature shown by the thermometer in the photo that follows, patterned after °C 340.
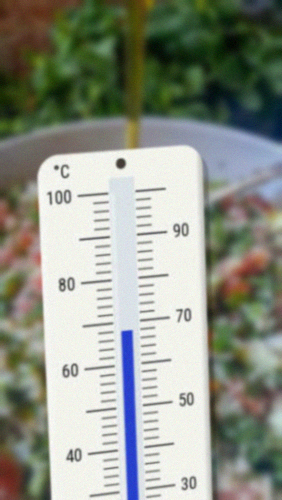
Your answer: °C 68
